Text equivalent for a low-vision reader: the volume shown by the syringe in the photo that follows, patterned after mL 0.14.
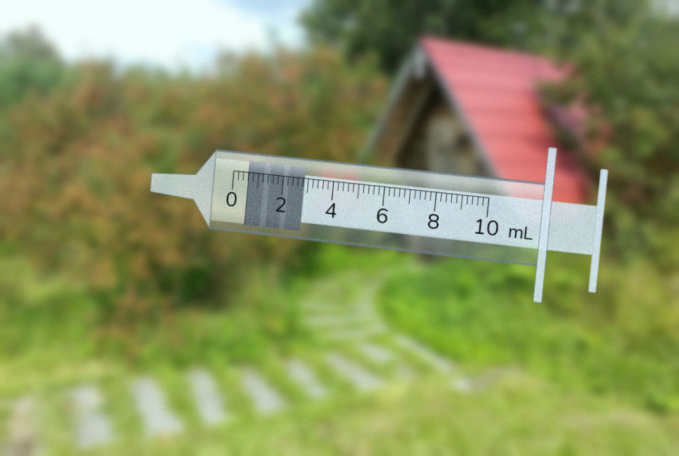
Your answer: mL 0.6
